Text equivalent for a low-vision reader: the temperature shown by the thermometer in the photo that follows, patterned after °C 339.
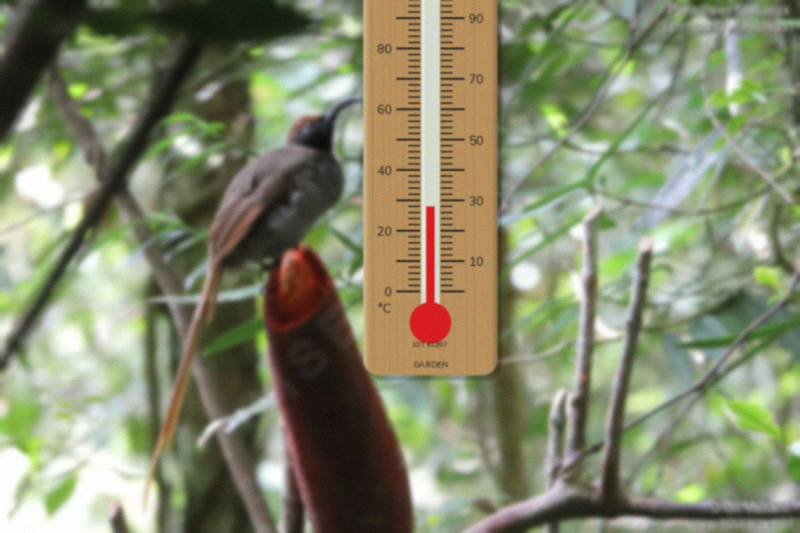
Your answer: °C 28
